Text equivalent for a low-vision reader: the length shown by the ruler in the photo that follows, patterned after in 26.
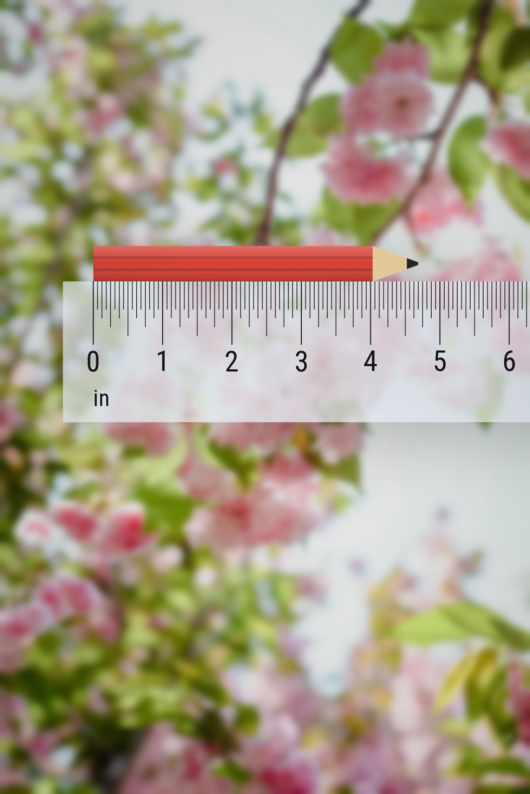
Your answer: in 4.6875
